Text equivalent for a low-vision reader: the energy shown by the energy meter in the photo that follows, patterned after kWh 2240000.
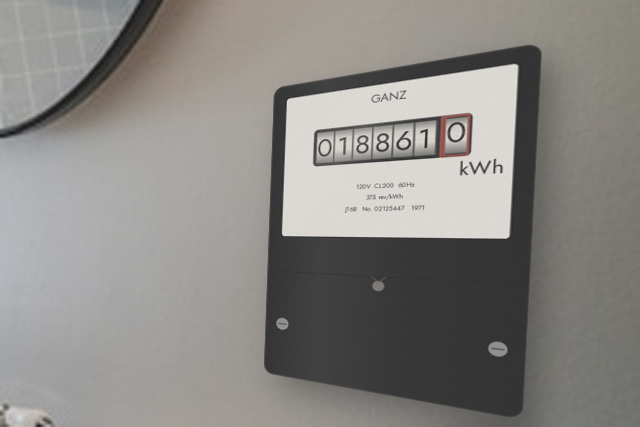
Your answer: kWh 18861.0
